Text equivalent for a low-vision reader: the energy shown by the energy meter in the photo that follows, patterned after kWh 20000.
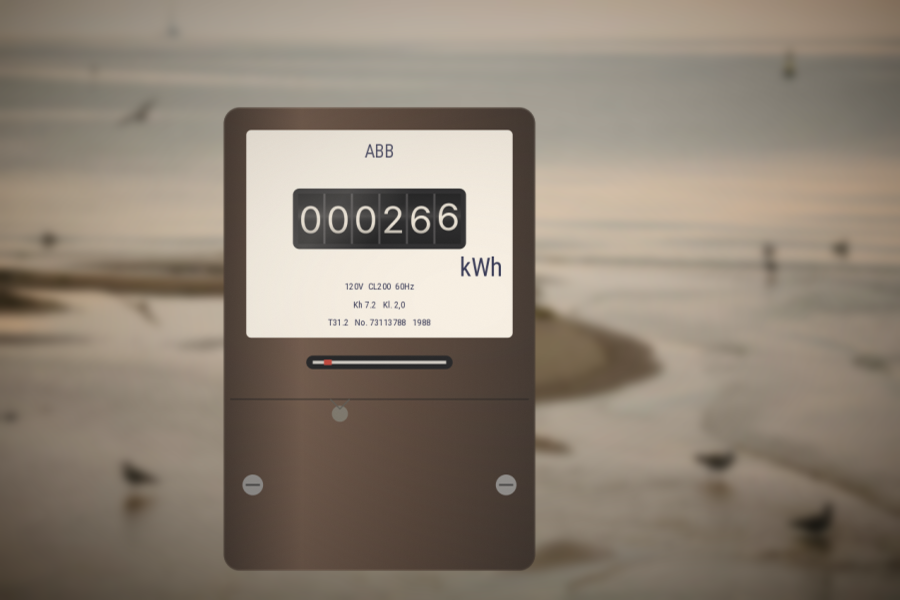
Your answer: kWh 266
